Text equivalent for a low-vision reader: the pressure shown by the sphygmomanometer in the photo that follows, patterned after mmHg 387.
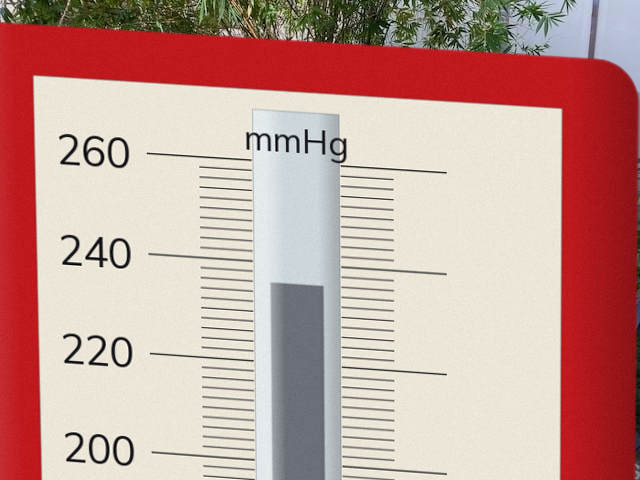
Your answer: mmHg 236
